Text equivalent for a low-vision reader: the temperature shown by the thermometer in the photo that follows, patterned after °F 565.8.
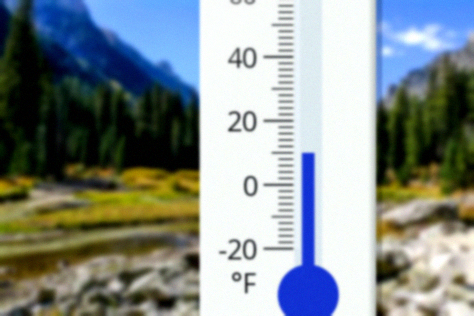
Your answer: °F 10
